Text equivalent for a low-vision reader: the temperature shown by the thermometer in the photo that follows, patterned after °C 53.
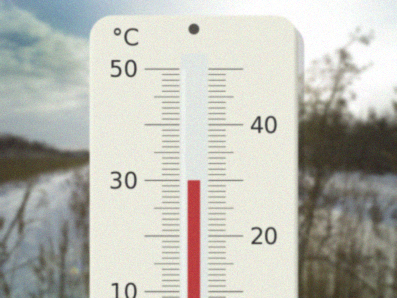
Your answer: °C 30
